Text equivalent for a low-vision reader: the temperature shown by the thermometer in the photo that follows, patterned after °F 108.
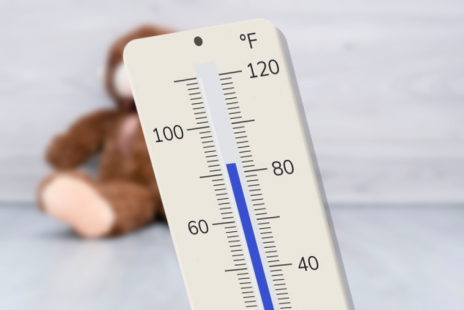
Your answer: °F 84
